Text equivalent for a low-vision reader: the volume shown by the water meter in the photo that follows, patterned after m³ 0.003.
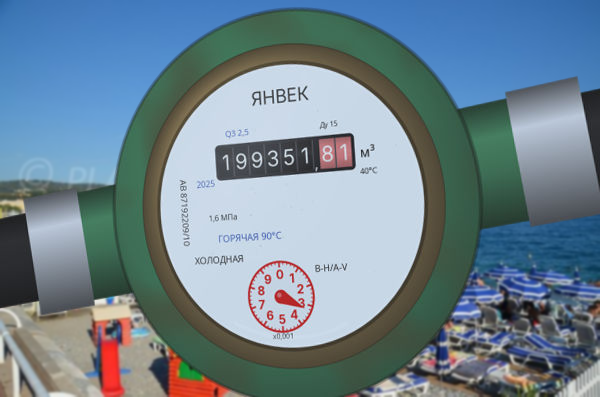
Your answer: m³ 199351.813
